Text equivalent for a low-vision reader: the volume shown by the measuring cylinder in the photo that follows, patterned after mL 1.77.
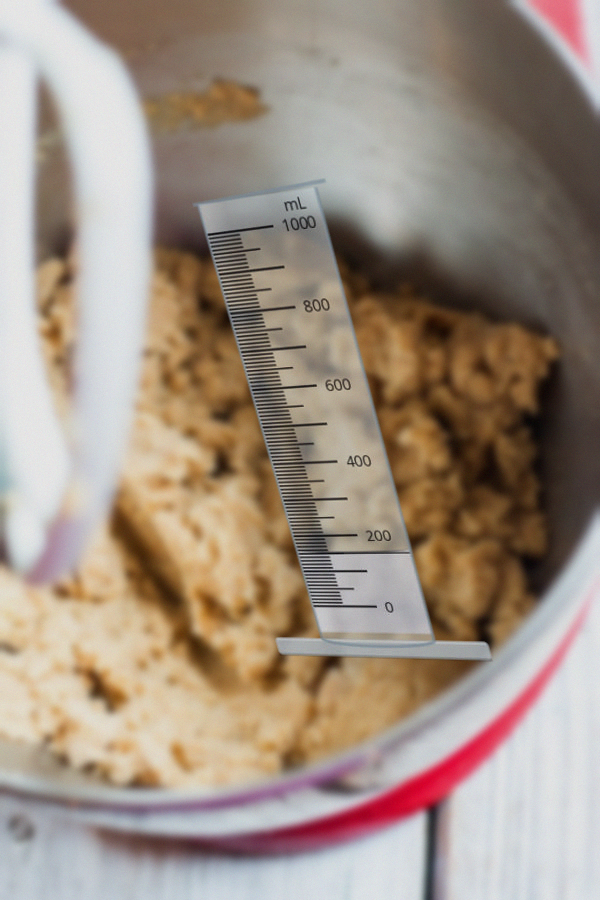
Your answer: mL 150
